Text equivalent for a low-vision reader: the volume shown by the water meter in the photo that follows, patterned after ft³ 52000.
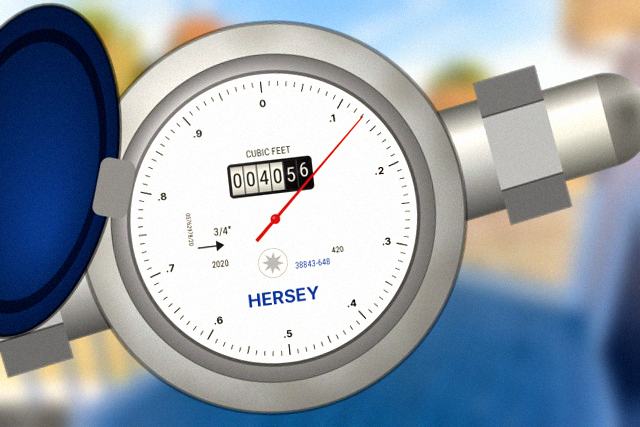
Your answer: ft³ 4056.13
